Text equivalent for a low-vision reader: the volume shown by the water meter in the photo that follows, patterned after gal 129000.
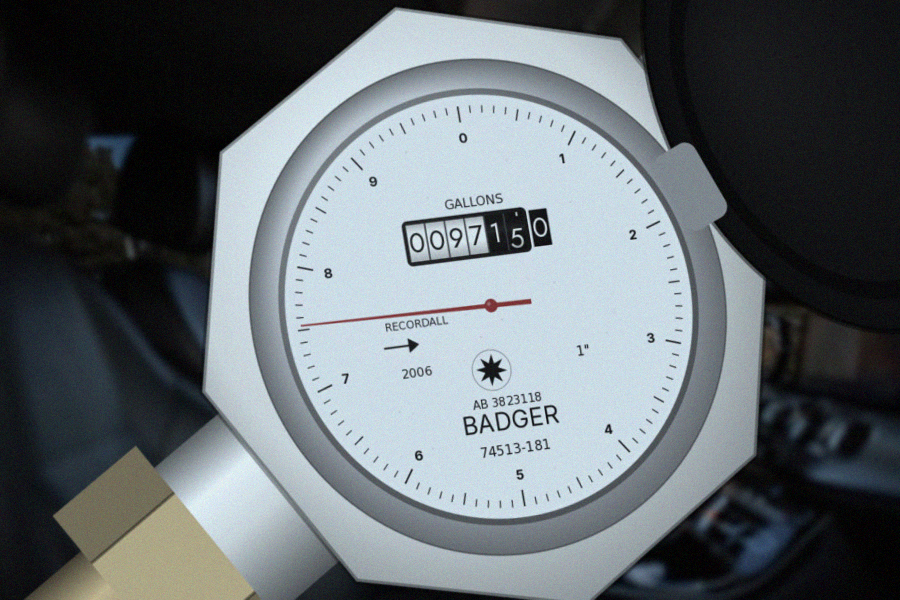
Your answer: gal 97147.5
